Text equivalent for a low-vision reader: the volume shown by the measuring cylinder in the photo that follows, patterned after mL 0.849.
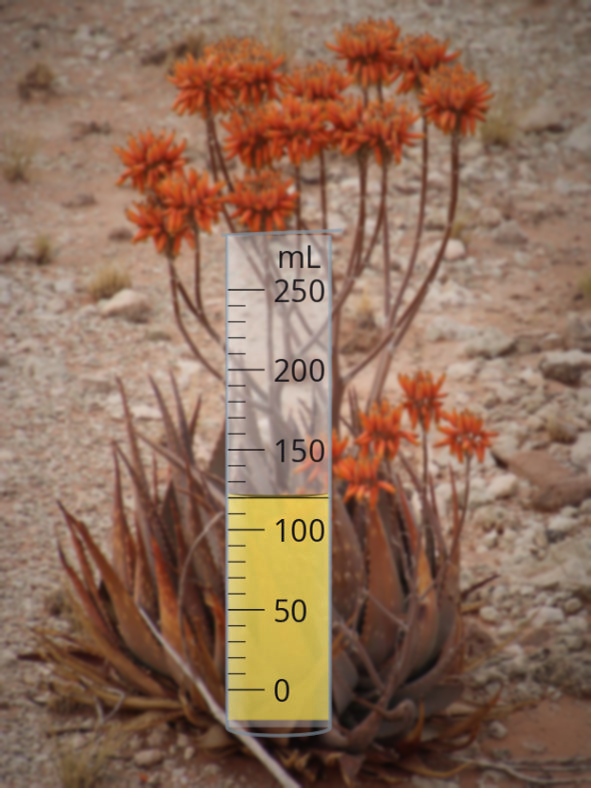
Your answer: mL 120
